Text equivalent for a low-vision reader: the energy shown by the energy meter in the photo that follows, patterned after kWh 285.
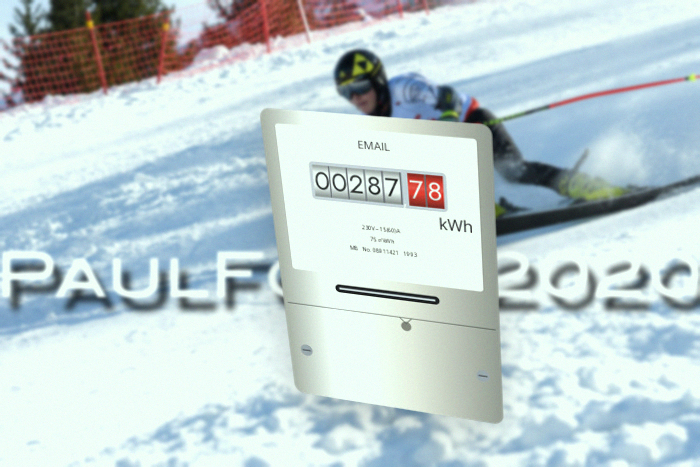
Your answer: kWh 287.78
